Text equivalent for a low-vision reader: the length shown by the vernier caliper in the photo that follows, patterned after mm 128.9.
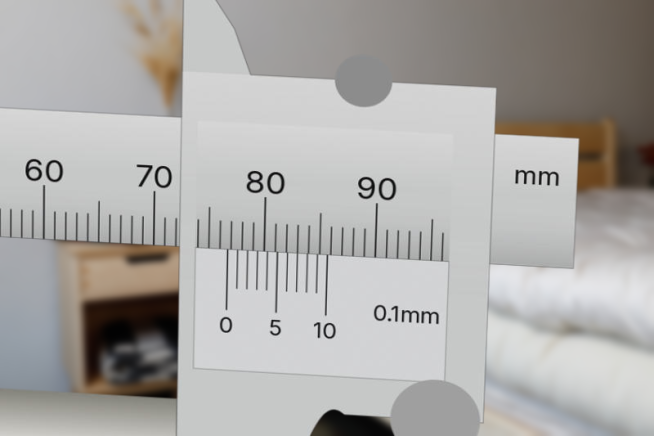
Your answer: mm 76.7
